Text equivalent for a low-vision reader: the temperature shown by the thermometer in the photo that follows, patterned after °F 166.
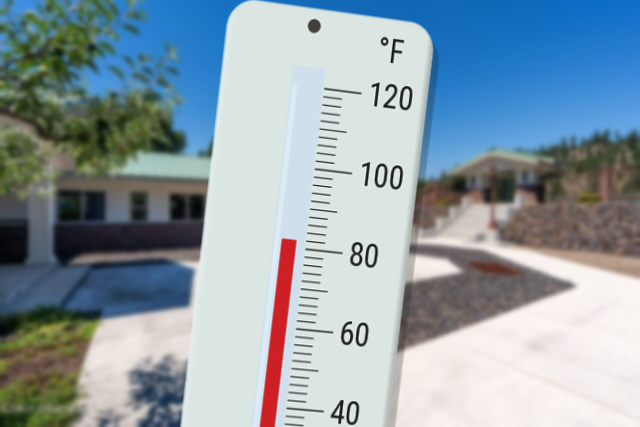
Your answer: °F 82
